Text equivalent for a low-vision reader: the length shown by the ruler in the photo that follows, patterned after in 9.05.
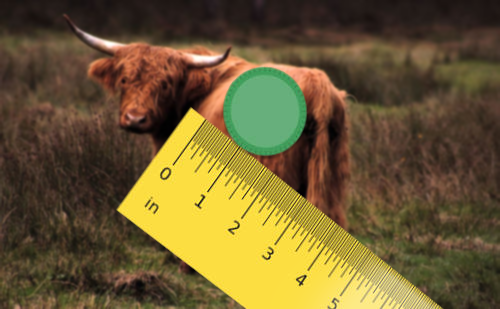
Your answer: in 2
